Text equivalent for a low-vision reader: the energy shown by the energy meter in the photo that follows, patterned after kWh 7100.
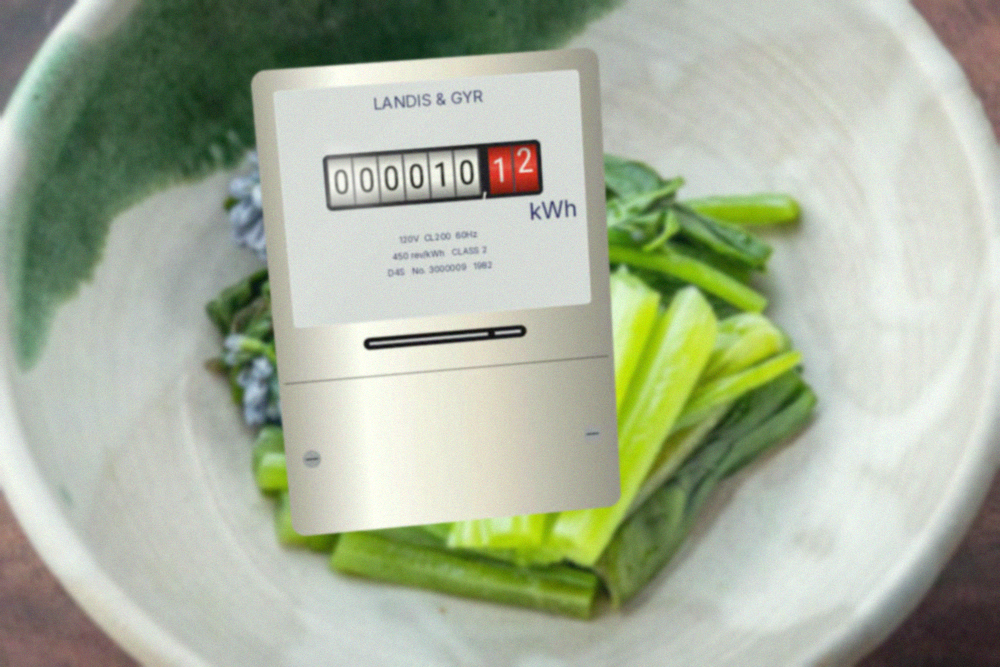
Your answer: kWh 10.12
